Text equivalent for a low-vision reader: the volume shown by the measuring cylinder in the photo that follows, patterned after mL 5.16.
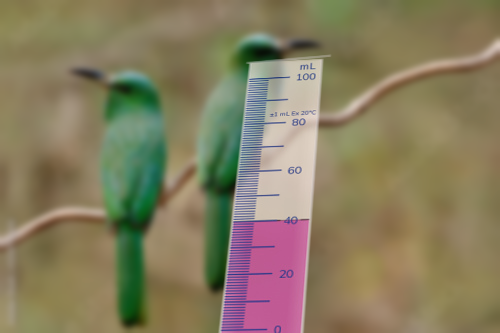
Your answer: mL 40
